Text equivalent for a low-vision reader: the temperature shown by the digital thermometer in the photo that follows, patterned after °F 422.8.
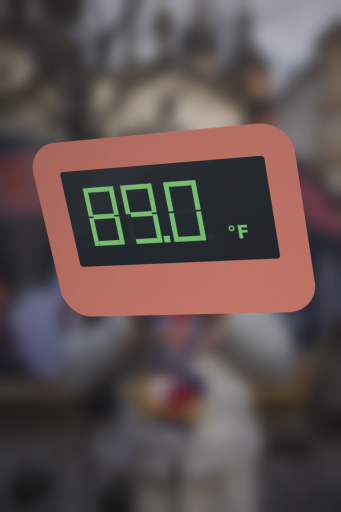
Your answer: °F 89.0
